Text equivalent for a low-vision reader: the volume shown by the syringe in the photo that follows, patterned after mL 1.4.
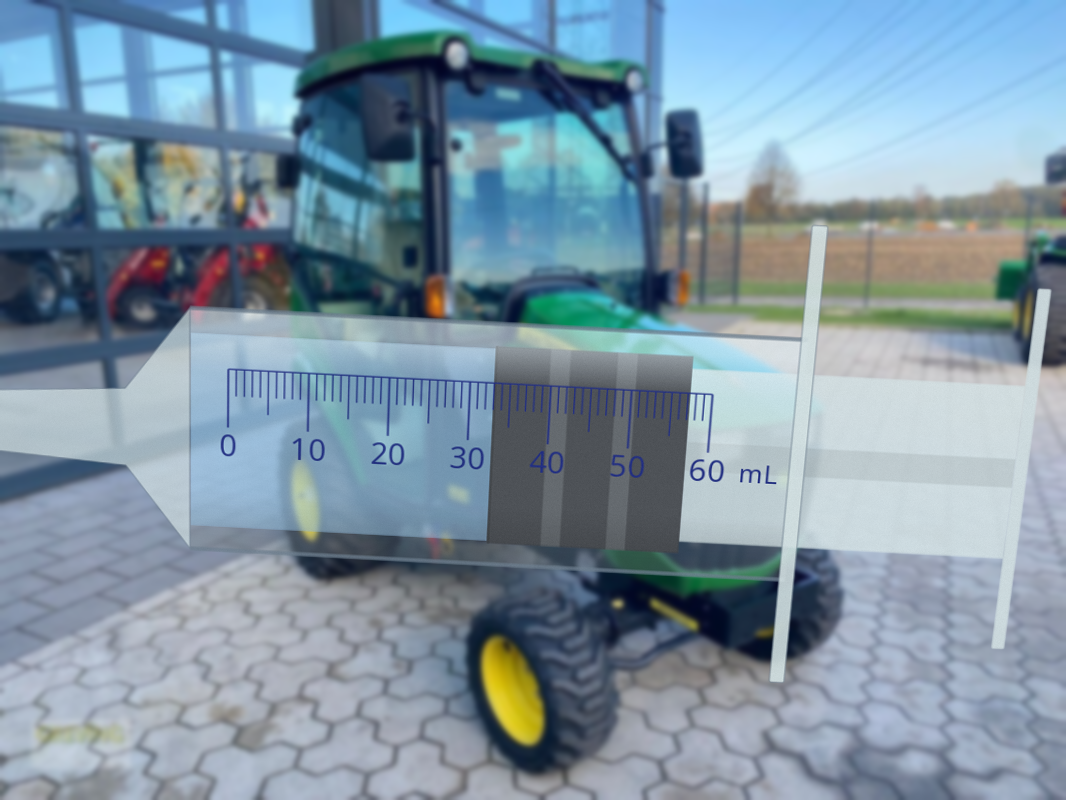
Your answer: mL 33
